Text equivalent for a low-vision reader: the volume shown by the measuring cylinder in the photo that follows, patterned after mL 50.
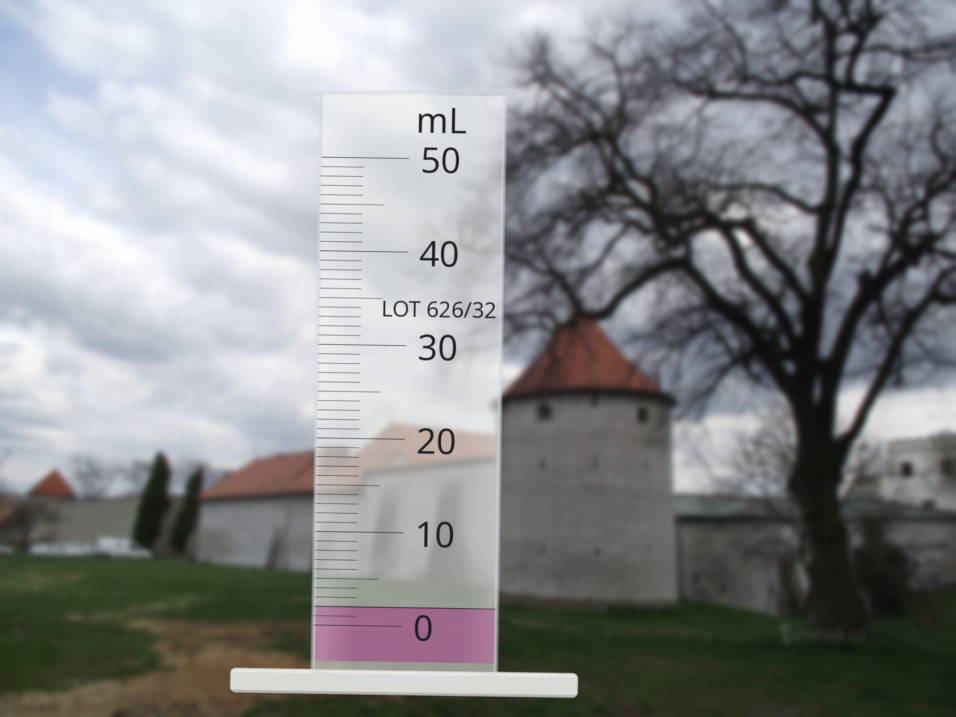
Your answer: mL 2
